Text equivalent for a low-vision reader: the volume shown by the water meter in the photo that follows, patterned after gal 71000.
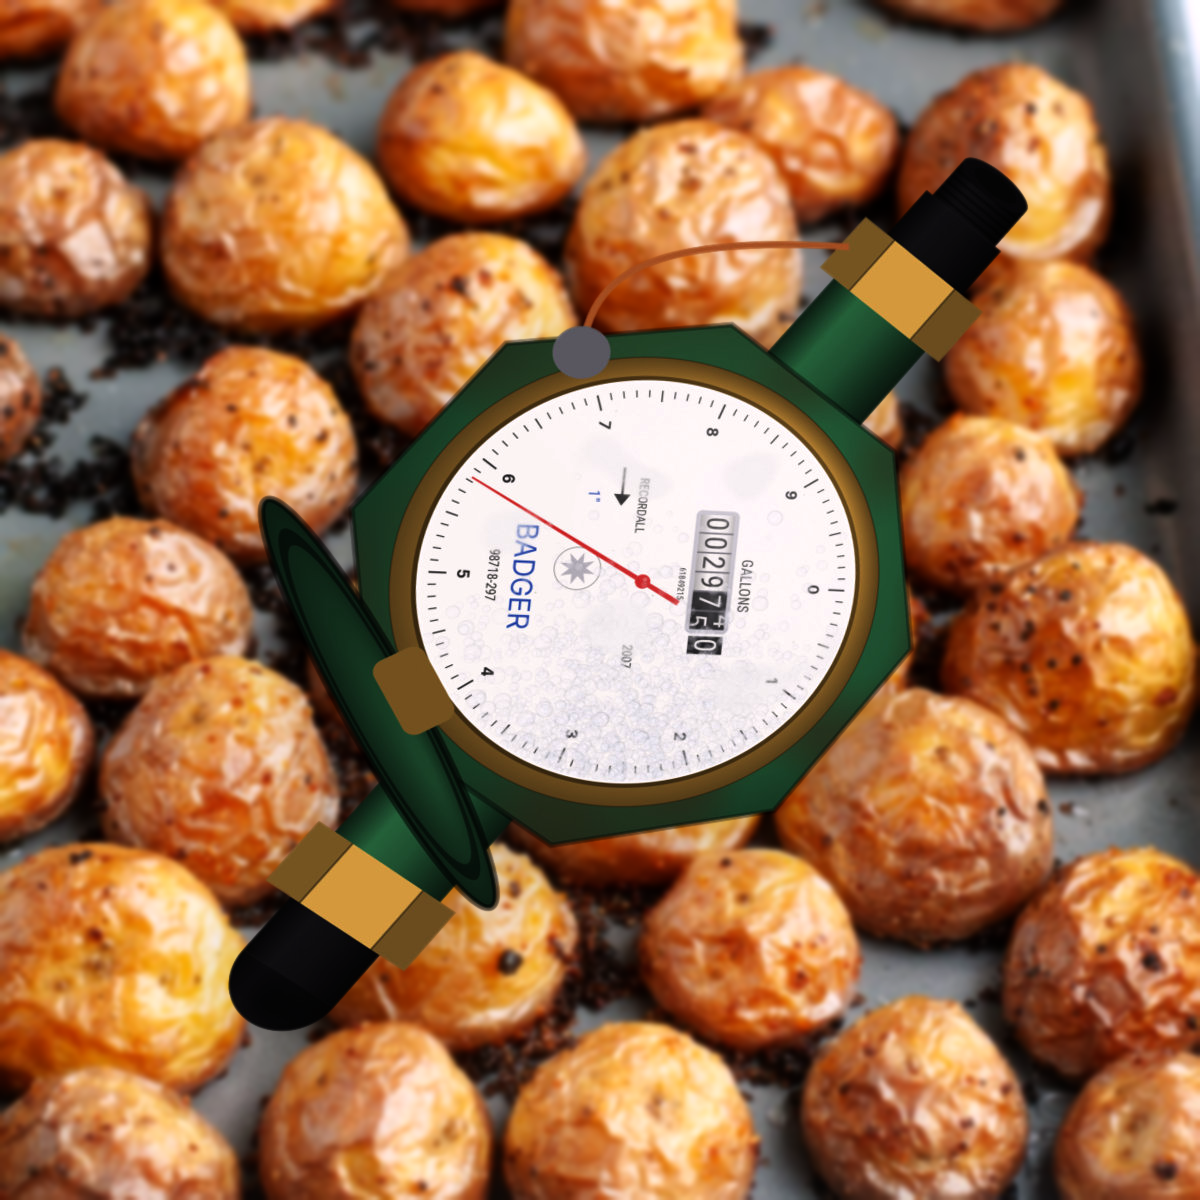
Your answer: gal 29745.8
